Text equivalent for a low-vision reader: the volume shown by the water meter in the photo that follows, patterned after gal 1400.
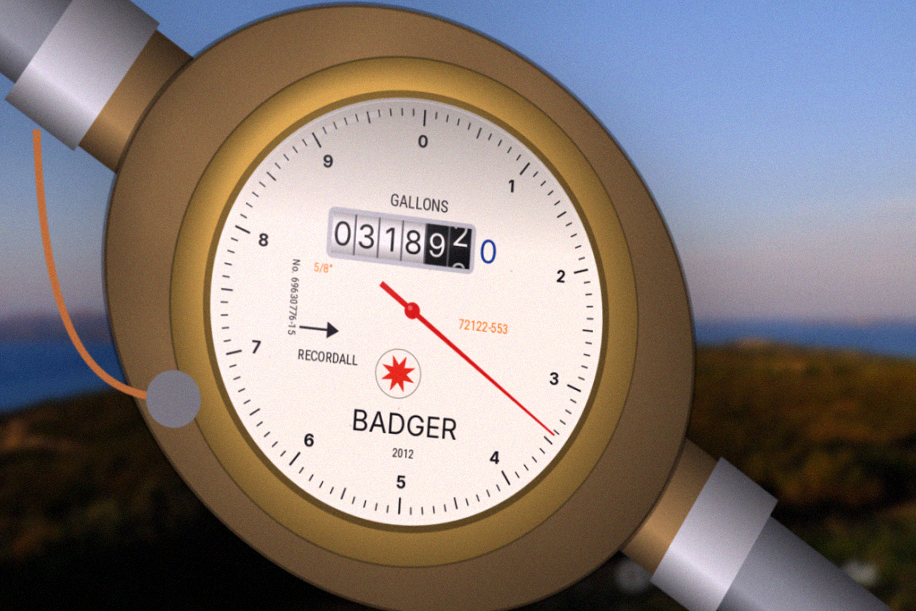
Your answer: gal 318923.4
